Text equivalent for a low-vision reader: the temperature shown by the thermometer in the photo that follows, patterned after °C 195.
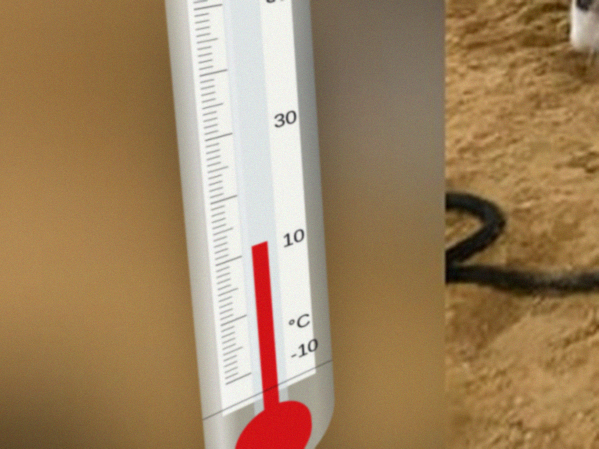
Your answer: °C 11
